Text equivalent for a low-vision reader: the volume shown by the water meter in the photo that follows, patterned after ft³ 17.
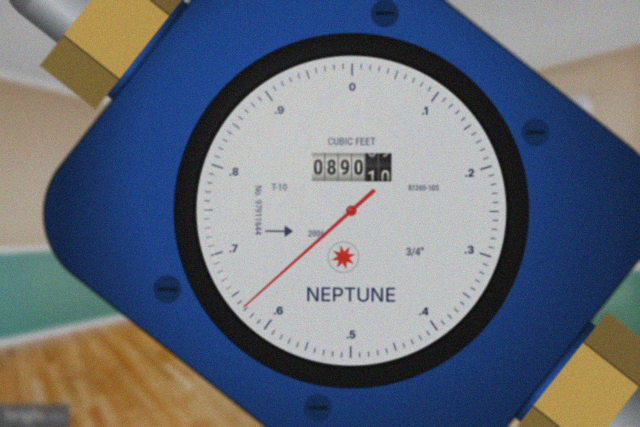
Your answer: ft³ 89009.63
